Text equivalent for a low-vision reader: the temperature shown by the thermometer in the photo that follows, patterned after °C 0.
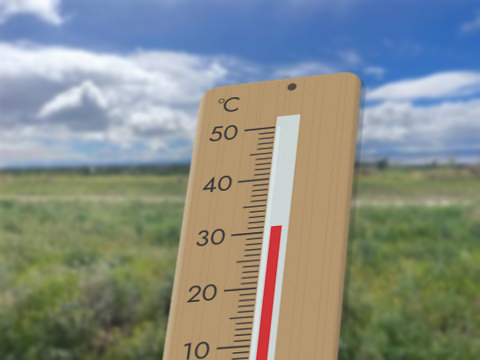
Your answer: °C 31
